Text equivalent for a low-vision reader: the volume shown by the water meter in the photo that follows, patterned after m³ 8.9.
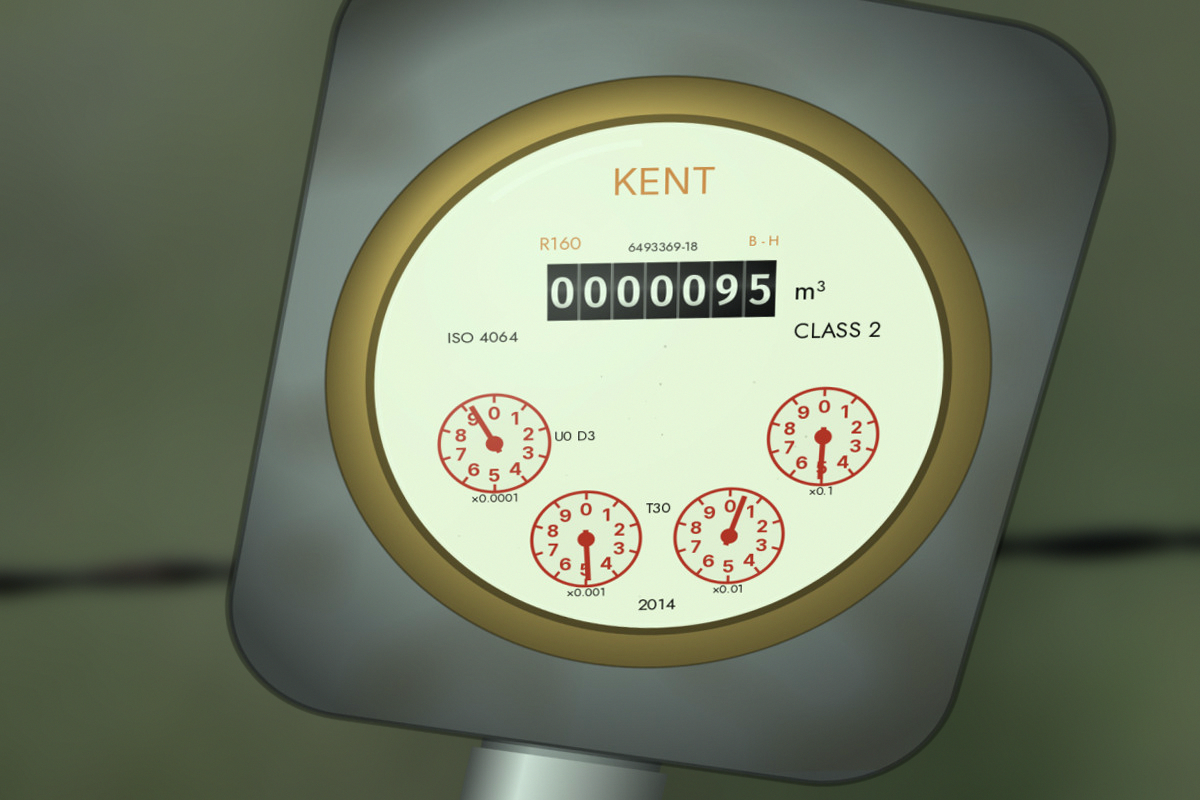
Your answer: m³ 95.5049
